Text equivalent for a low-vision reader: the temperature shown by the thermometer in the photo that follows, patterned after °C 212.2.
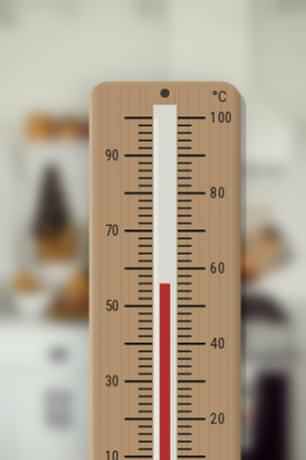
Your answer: °C 56
